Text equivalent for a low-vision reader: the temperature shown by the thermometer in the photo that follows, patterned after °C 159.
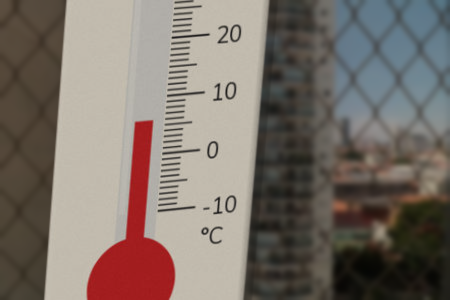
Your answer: °C 6
